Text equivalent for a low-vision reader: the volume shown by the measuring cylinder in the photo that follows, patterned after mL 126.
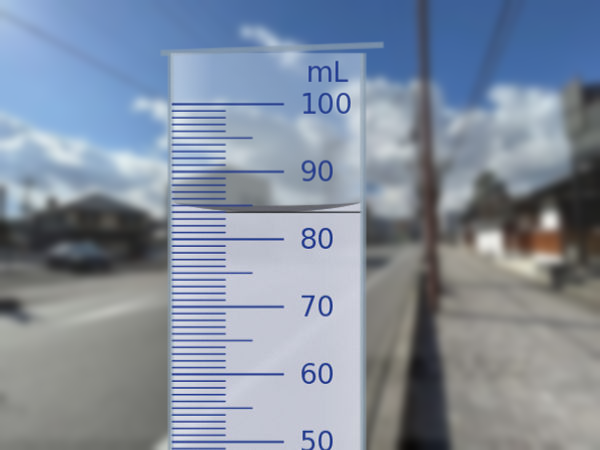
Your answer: mL 84
